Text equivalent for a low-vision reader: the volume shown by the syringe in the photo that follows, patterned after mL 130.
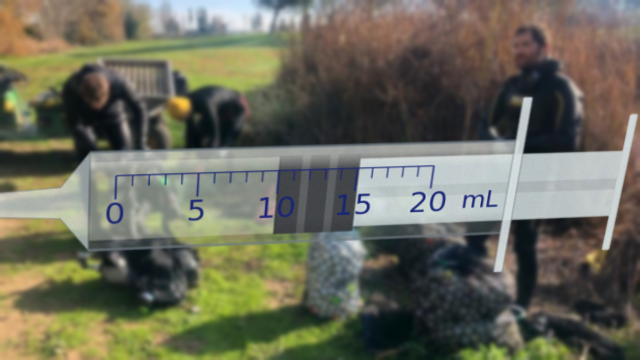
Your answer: mL 10
